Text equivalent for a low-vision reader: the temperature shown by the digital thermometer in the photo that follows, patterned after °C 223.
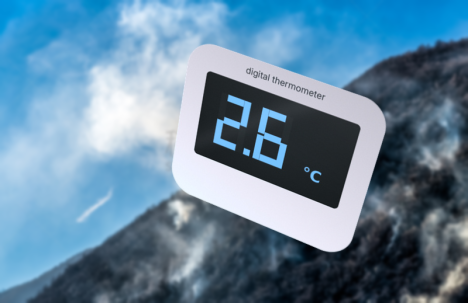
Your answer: °C 2.6
